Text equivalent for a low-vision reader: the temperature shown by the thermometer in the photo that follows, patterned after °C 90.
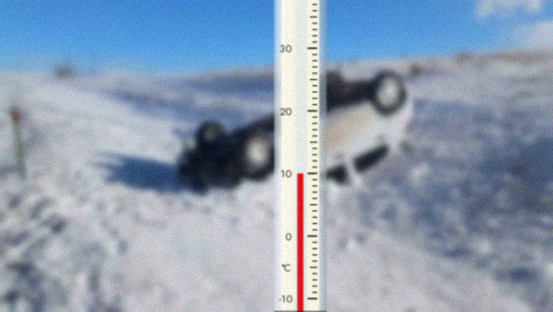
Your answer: °C 10
